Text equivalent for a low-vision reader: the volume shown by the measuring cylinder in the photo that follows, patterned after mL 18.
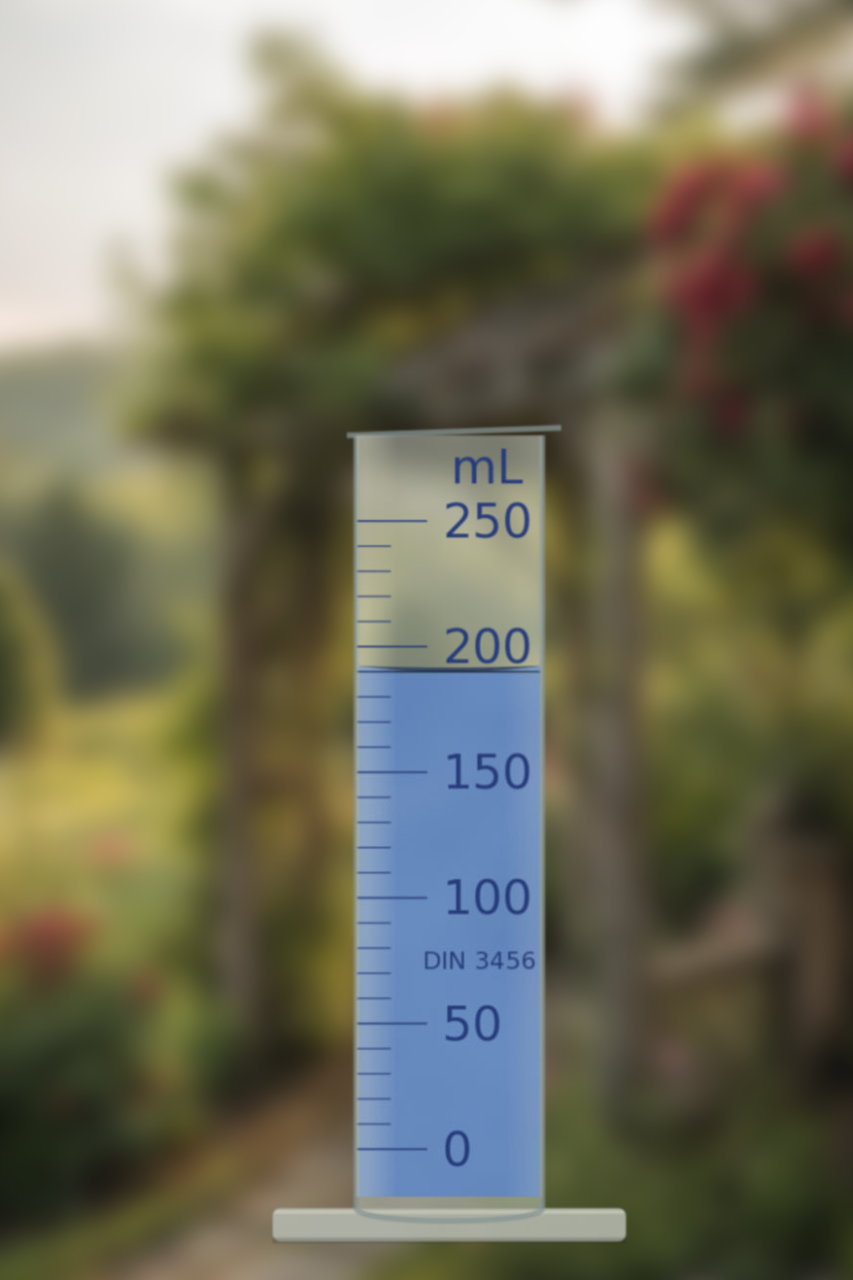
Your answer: mL 190
